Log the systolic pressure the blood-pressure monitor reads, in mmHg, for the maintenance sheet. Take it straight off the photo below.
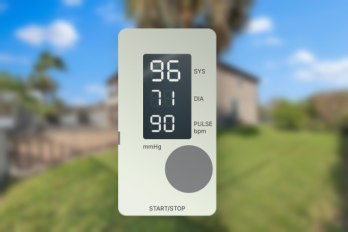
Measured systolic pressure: 96 mmHg
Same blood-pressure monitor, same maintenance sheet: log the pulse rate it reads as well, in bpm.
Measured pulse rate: 90 bpm
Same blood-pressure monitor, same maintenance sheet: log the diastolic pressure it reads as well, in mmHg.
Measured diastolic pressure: 71 mmHg
